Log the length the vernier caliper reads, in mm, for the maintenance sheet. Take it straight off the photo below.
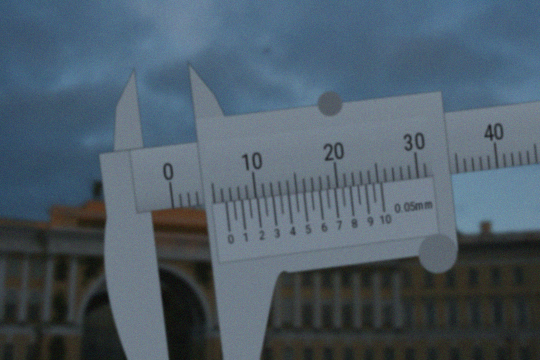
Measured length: 6.4 mm
